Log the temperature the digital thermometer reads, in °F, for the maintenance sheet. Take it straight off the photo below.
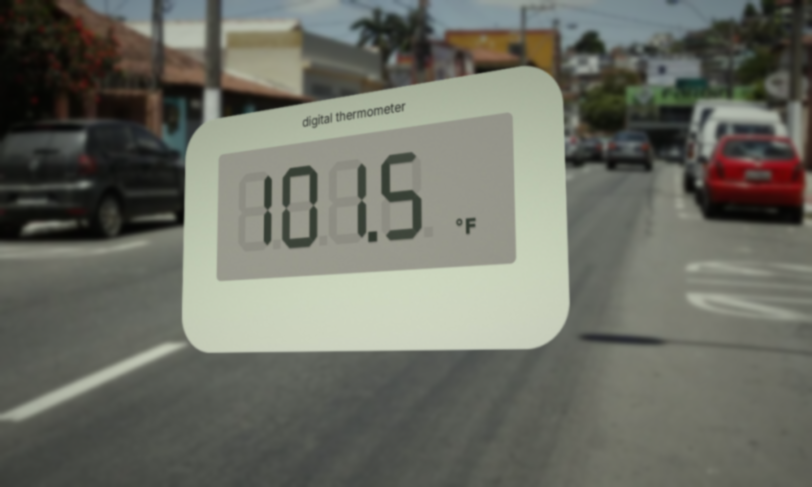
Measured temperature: 101.5 °F
